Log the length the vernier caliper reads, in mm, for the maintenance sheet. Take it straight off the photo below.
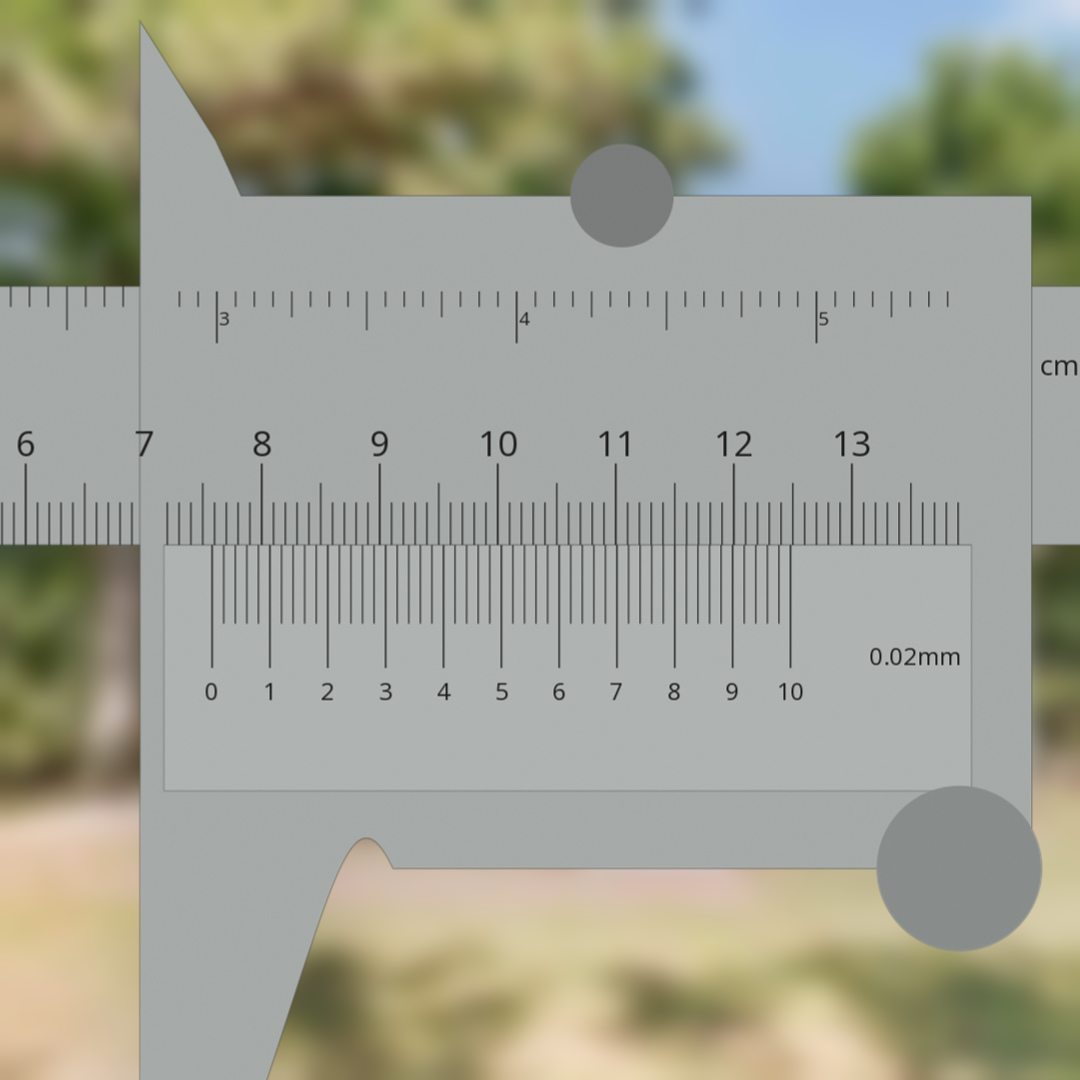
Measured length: 75.8 mm
